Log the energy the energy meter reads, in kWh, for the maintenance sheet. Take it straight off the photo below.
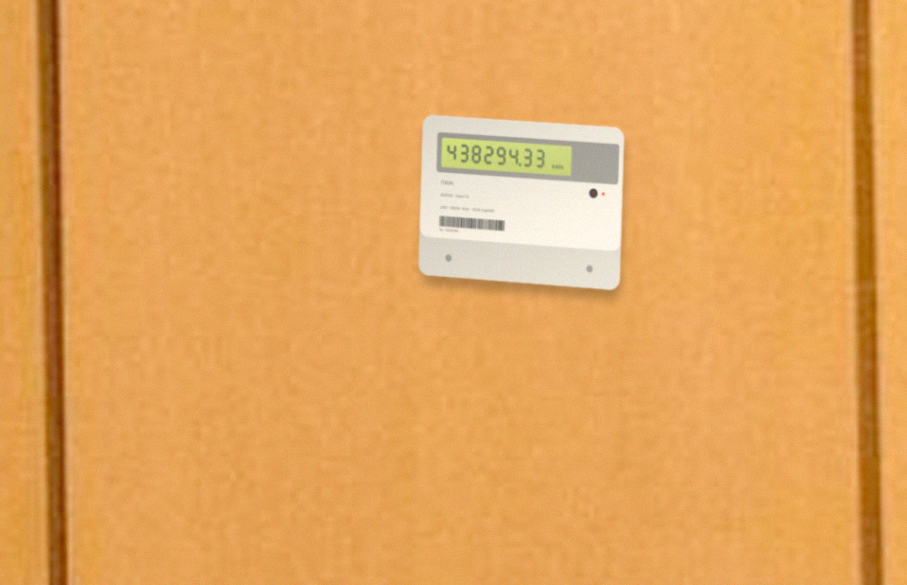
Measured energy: 438294.33 kWh
